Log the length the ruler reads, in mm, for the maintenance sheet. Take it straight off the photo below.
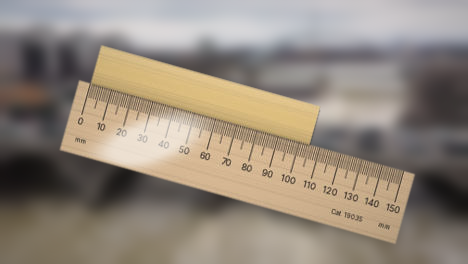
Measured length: 105 mm
